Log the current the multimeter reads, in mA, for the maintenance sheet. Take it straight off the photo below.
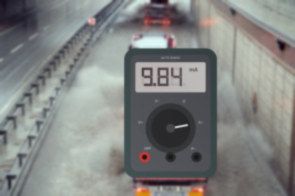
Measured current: 9.84 mA
